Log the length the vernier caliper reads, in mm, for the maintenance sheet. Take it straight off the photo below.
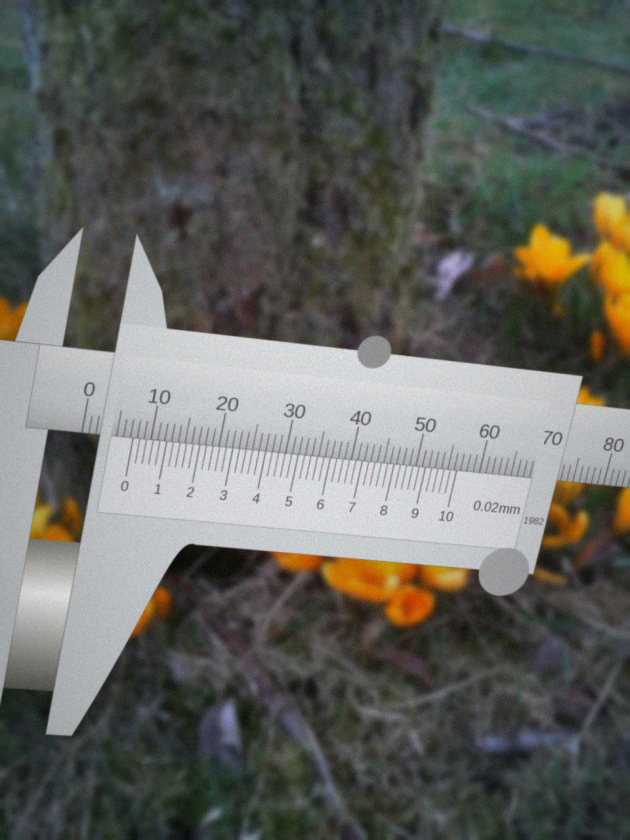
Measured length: 7.4 mm
